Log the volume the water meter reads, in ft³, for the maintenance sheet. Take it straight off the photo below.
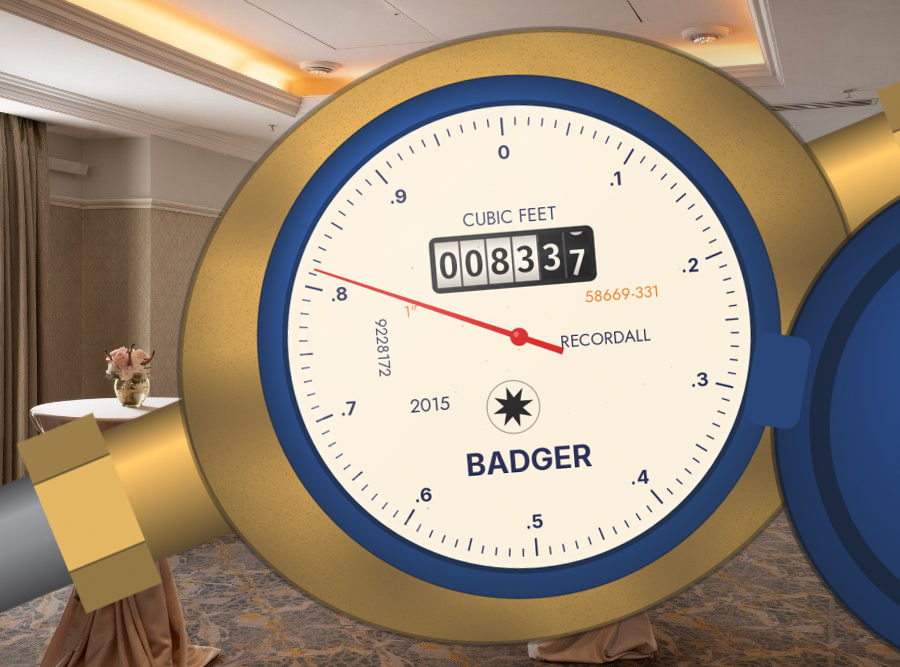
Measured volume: 8336.81 ft³
